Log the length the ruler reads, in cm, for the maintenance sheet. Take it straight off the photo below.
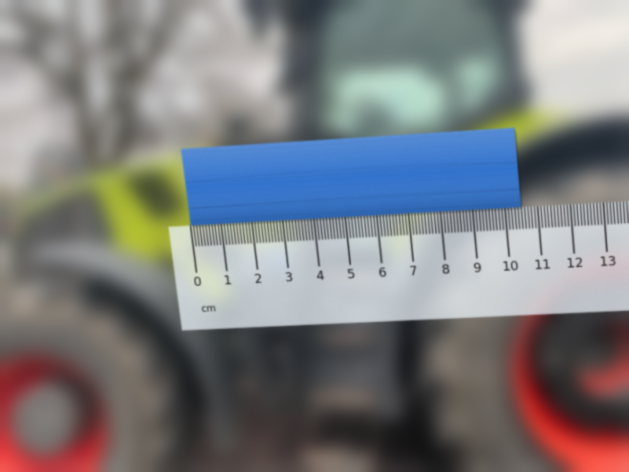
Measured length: 10.5 cm
